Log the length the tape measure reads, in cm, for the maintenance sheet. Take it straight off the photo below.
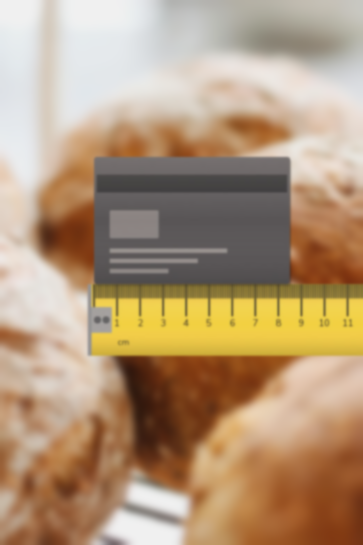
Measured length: 8.5 cm
